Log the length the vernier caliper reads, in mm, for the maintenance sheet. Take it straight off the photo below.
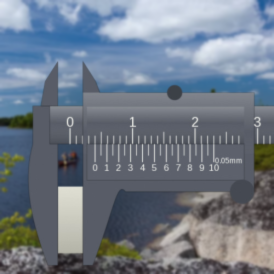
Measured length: 4.0 mm
